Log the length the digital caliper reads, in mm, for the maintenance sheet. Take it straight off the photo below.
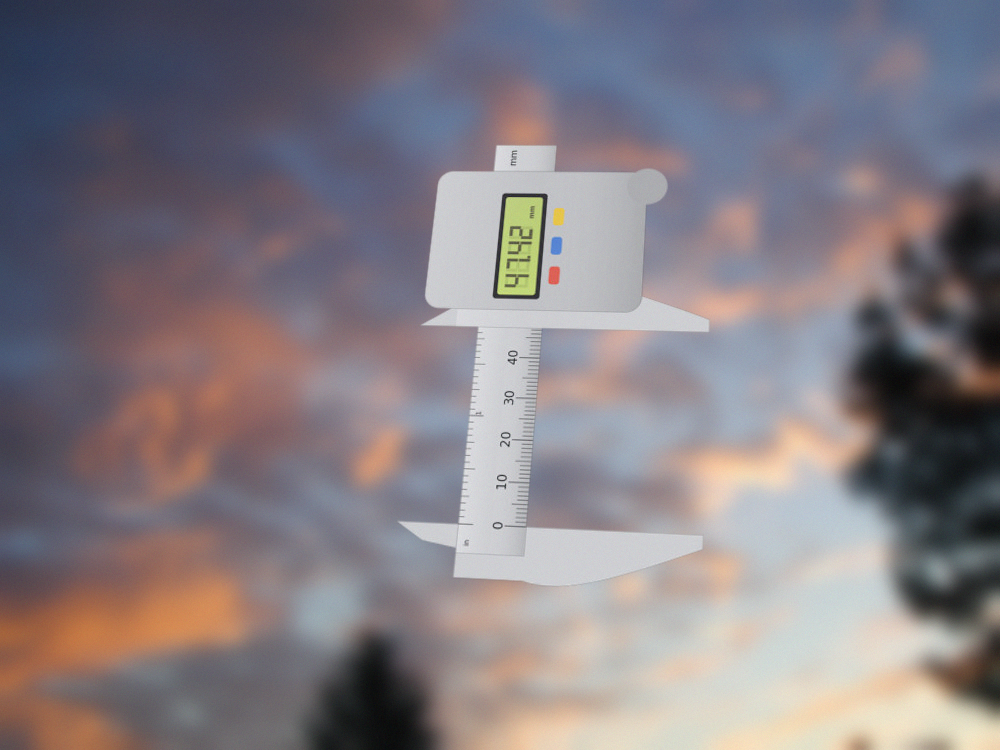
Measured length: 47.42 mm
